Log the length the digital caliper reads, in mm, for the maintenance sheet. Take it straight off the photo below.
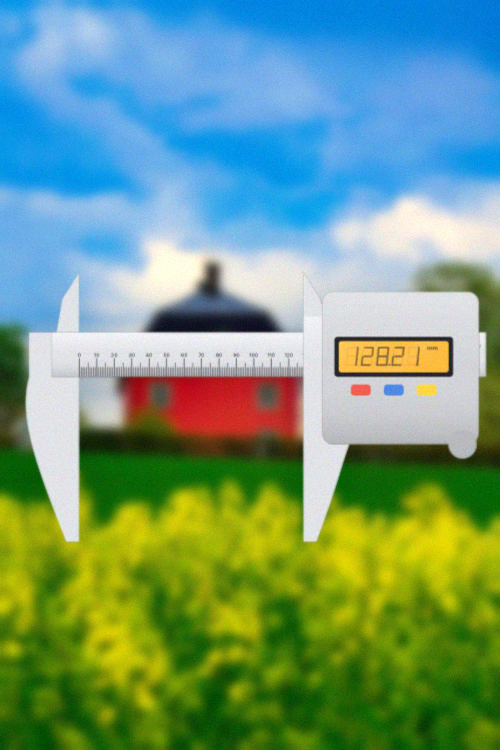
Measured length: 128.21 mm
